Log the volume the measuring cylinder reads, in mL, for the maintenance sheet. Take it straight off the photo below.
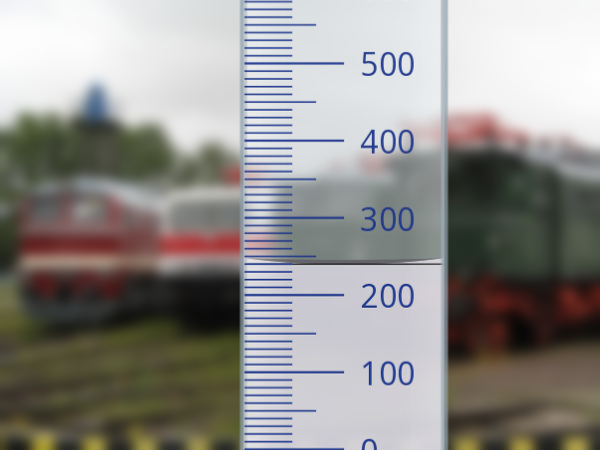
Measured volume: 240 mL
